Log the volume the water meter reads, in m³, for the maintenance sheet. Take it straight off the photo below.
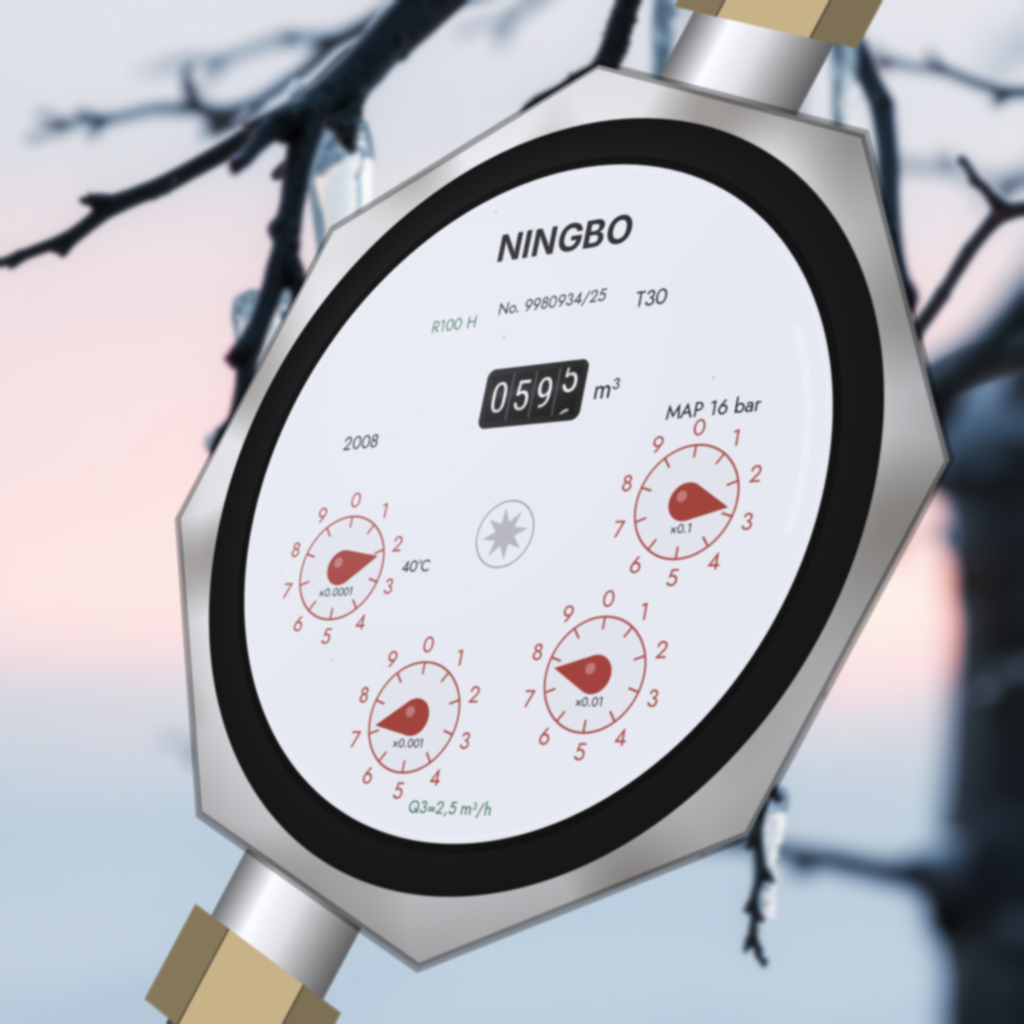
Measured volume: 595.2772 m³
